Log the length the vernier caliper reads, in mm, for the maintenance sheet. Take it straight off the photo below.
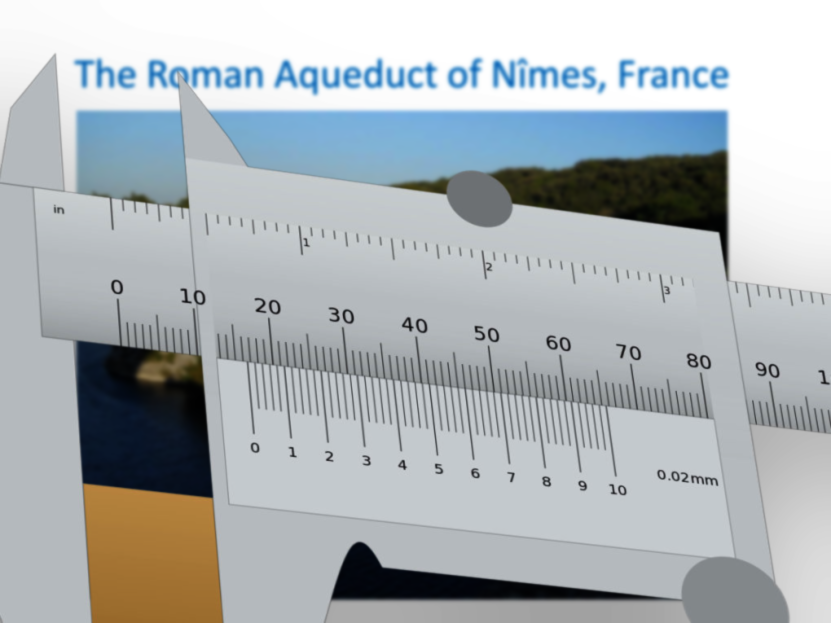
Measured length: 16.6 mm
